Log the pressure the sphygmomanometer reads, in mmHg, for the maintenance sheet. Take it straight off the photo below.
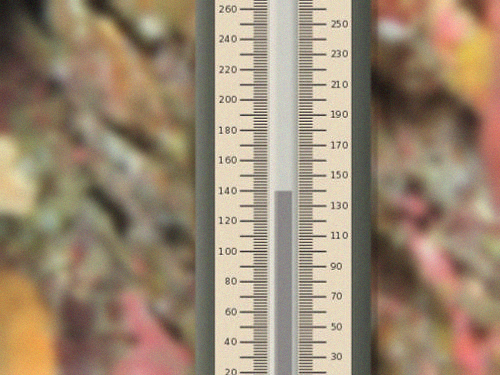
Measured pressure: 140 mmHg
